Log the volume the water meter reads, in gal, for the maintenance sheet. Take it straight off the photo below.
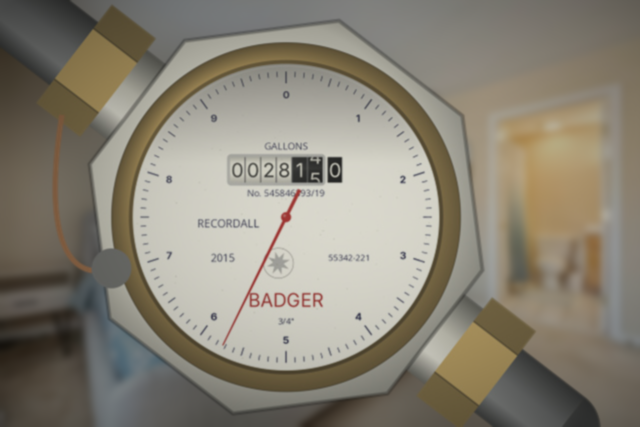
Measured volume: 28145.7 gal
